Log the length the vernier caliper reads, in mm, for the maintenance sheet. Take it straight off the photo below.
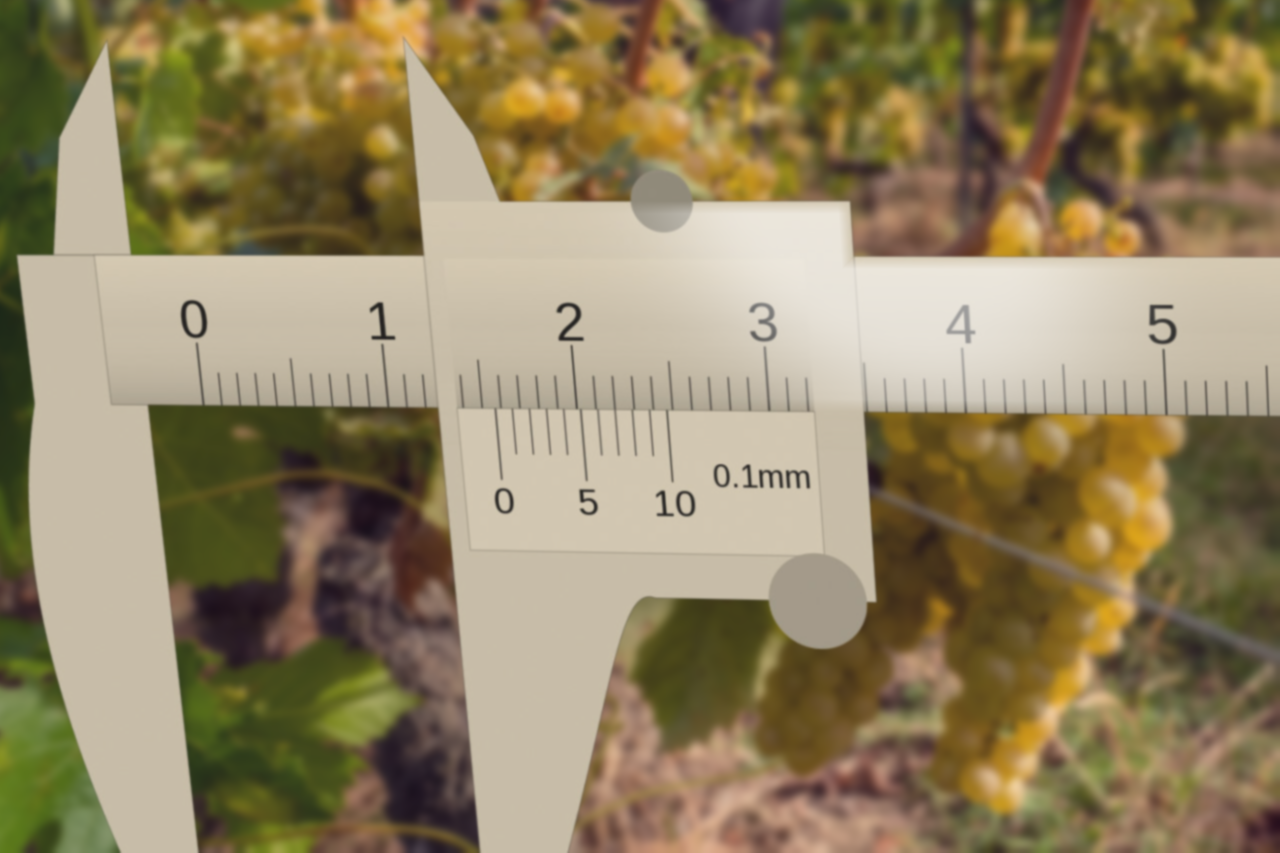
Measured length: 15.7 mm
